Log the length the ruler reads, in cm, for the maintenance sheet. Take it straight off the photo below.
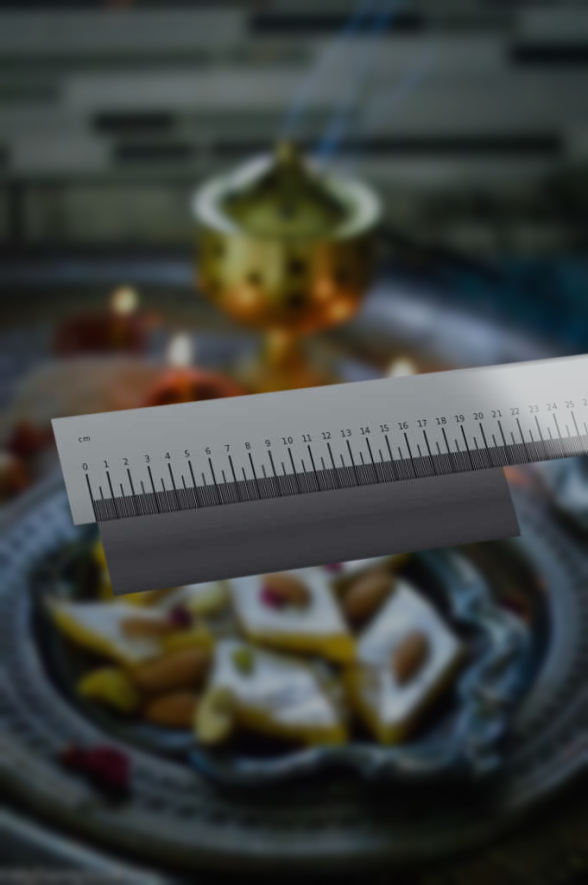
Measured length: 20.5 cm
